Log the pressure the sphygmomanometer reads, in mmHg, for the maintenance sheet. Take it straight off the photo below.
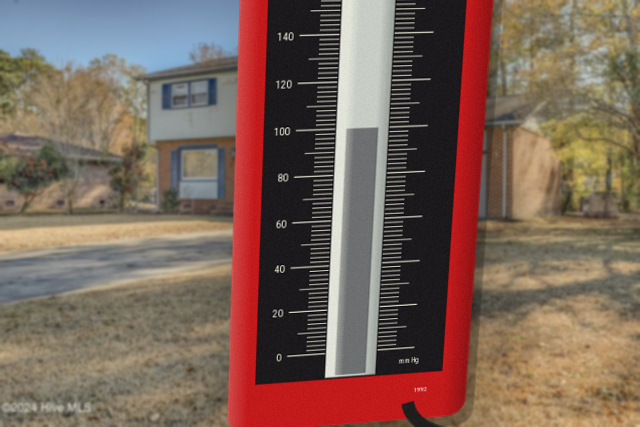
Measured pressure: 100 mmHg
